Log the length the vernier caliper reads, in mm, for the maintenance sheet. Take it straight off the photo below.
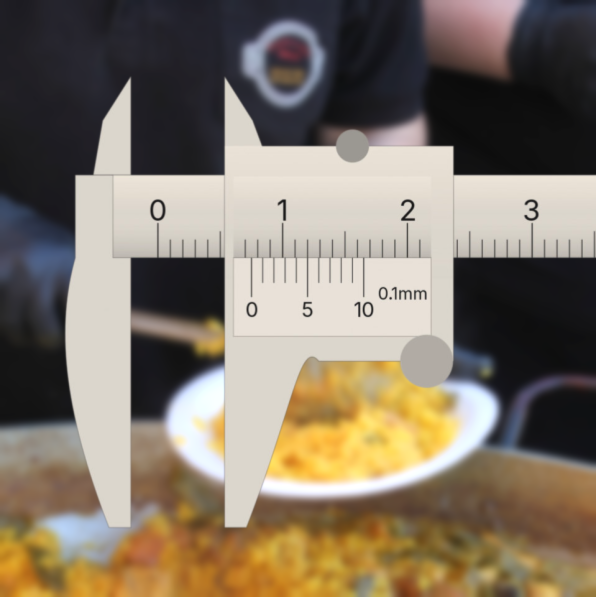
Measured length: 7.5 mm
